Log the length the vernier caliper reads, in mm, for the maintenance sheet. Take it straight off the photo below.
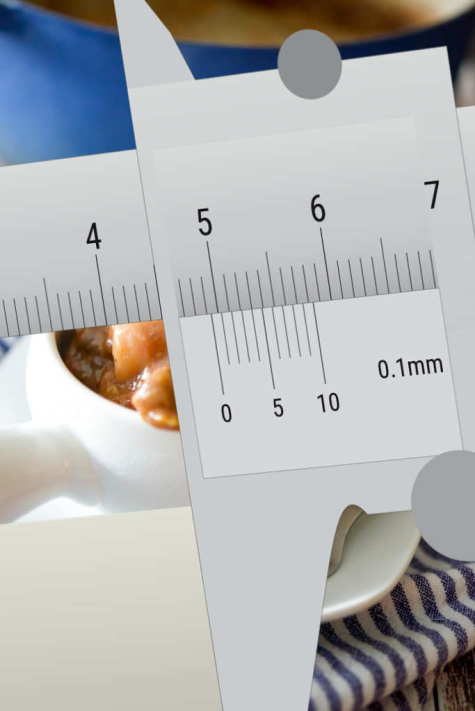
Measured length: 49.4 mm
